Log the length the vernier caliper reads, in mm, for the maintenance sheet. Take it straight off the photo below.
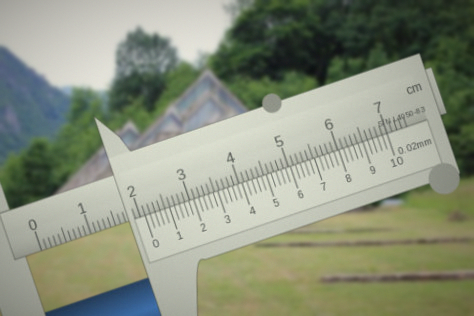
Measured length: 21.0 mm
